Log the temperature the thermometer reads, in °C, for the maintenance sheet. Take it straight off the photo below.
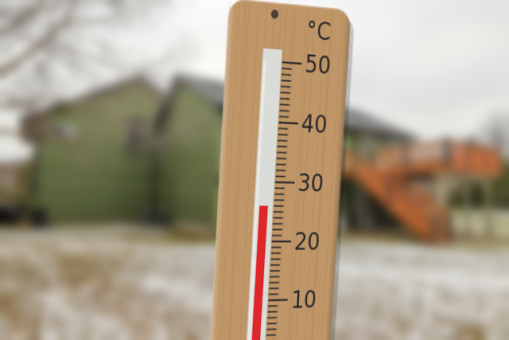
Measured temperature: 26 °C
